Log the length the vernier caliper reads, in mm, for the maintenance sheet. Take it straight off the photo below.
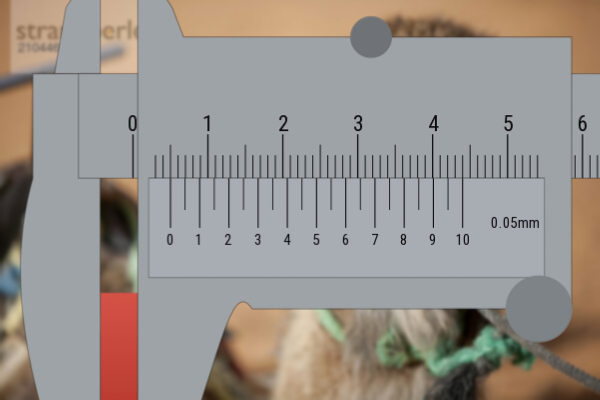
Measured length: 5.0 mm
